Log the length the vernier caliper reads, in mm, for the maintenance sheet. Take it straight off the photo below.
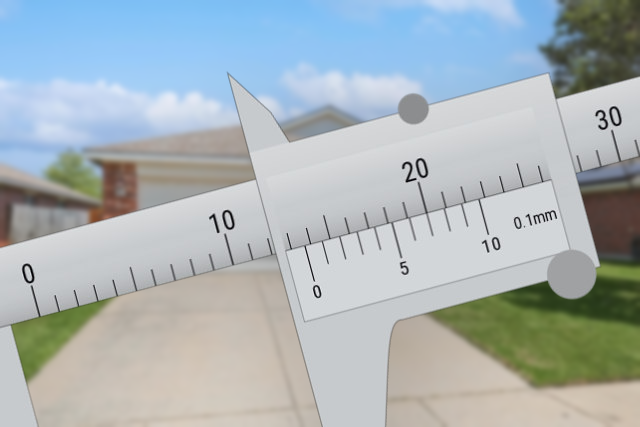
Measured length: 13.7 mm
